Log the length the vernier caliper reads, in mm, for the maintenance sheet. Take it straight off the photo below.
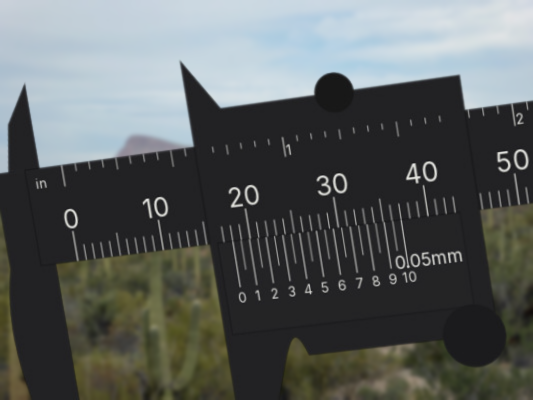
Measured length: 18.0 mm
